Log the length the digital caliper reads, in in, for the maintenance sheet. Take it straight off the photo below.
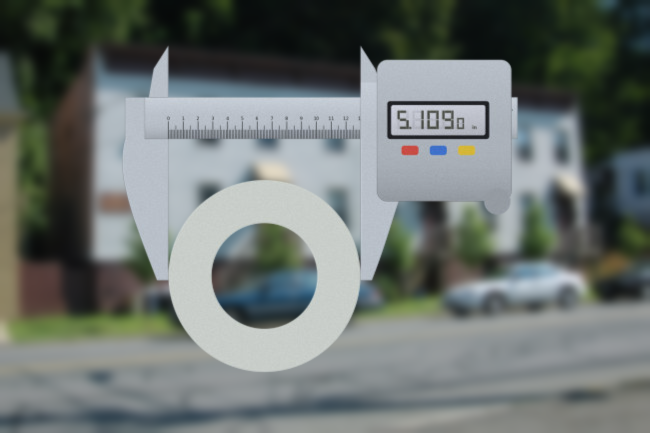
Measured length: 5.1090 in
